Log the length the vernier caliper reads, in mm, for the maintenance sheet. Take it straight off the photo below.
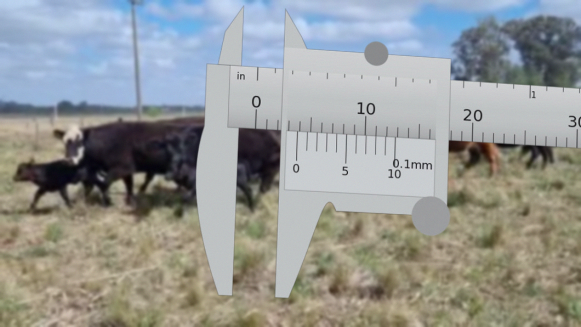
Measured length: 3.8 mm
